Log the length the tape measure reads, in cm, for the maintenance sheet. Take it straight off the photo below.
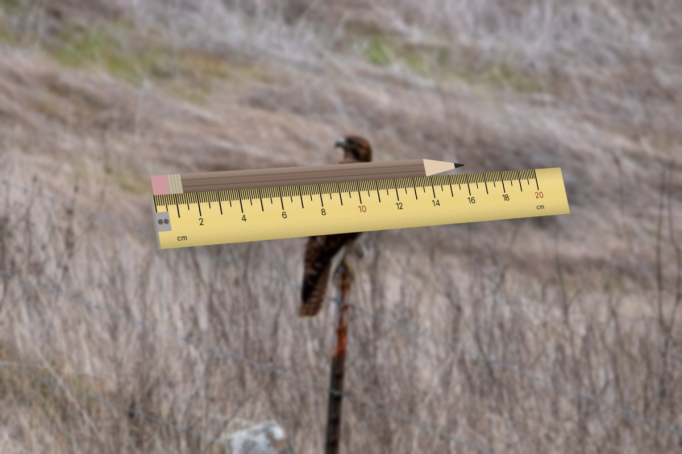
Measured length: 16 cm
